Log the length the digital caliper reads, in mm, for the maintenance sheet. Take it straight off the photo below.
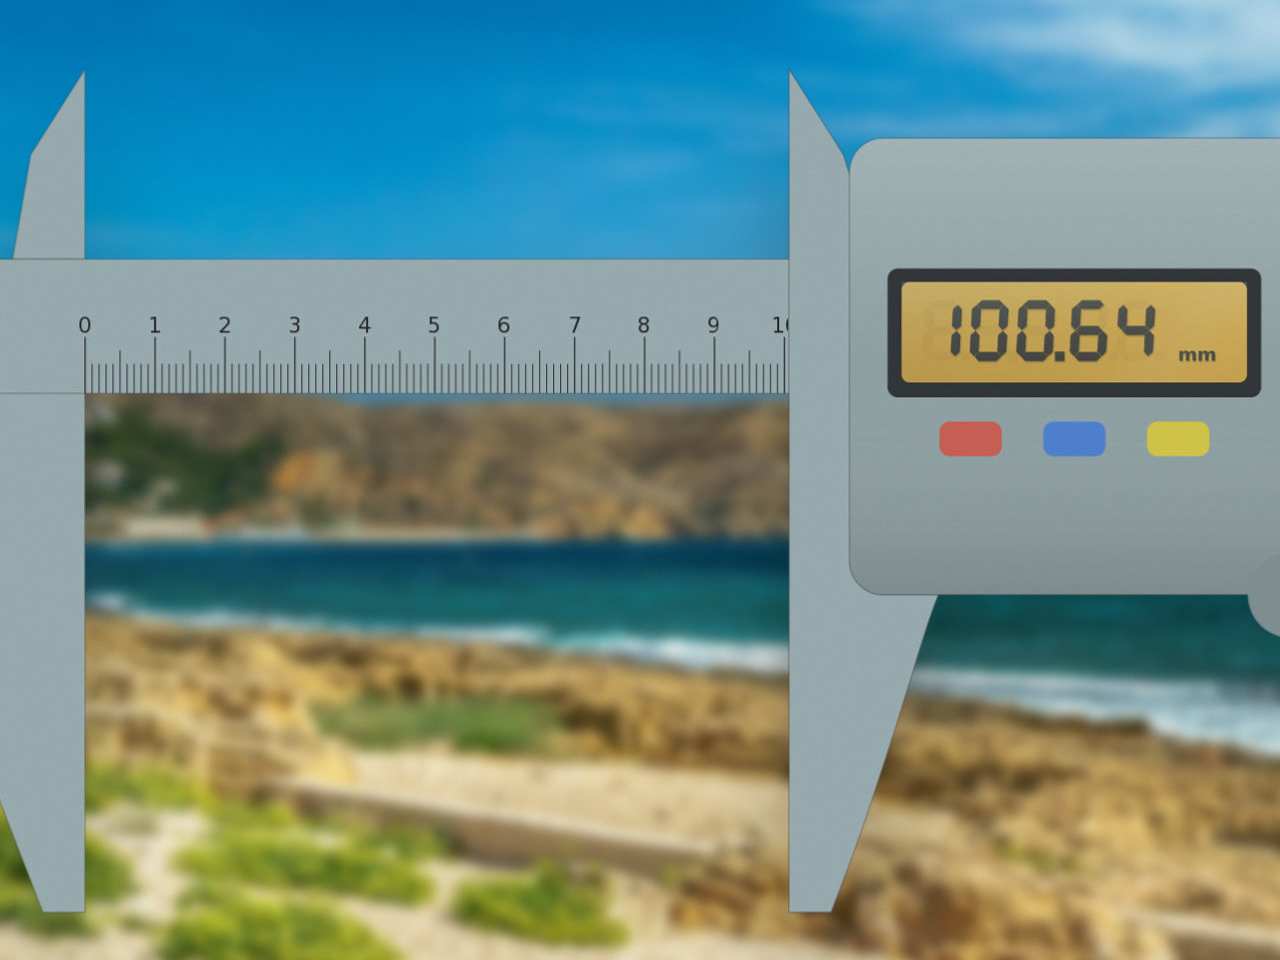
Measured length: 100.64 mm
